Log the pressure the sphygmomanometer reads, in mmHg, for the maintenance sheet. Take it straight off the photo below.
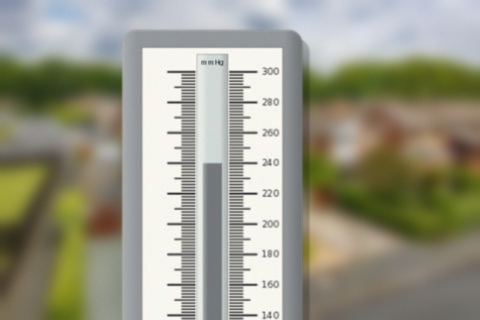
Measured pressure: 240 mmHg
